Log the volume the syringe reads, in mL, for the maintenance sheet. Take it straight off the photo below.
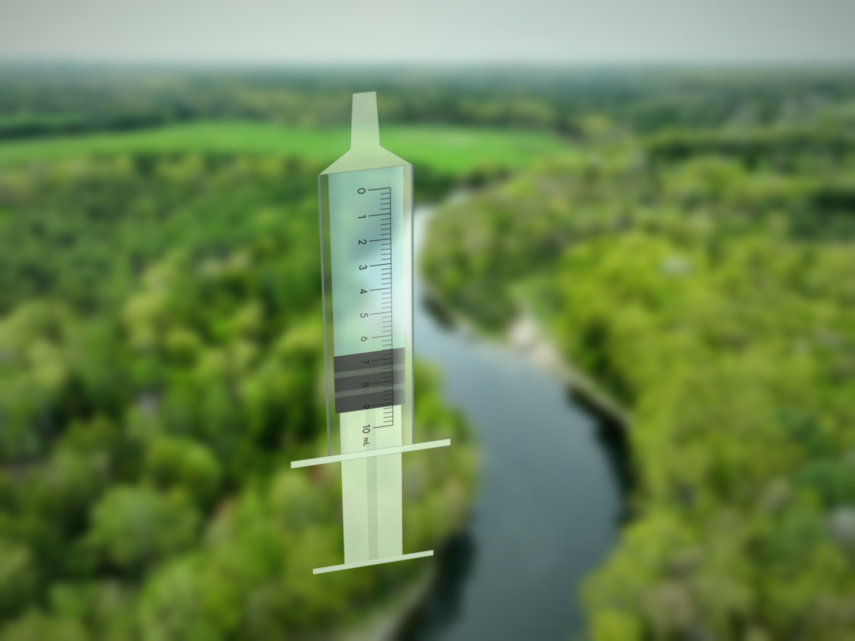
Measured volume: 6.6 mL
